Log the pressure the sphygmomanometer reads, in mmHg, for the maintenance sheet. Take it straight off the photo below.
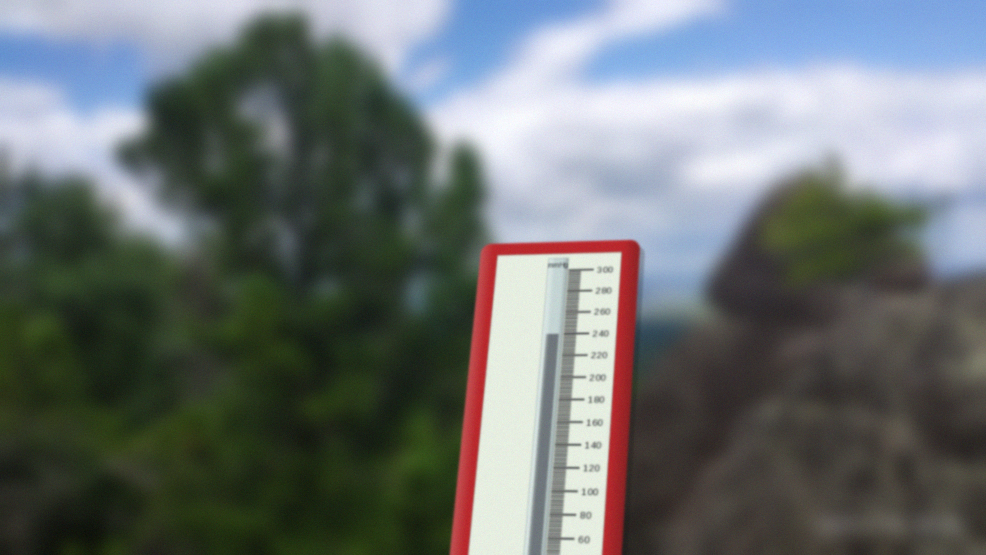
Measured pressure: 240 mmHg
